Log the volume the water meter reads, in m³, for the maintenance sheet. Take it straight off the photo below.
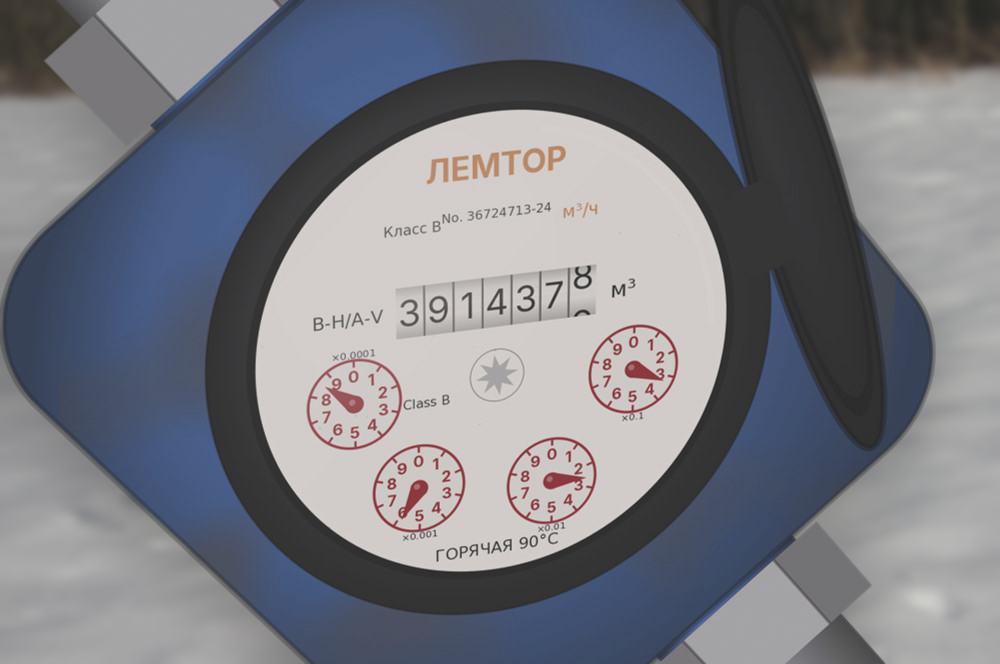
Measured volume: 3914378.3258 m³
